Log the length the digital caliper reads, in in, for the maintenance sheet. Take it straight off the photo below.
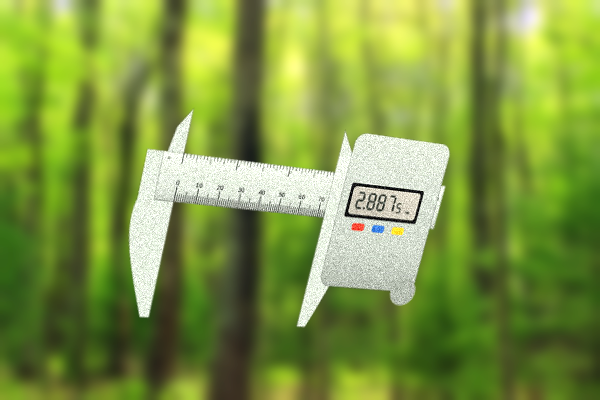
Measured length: 2.8875 in
